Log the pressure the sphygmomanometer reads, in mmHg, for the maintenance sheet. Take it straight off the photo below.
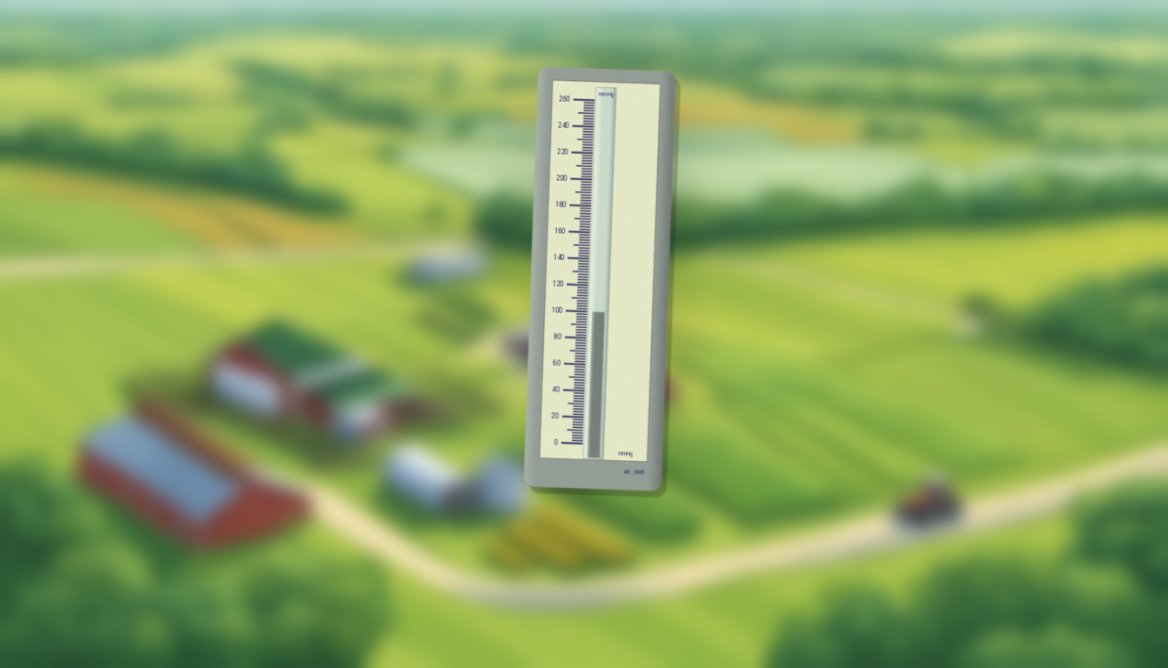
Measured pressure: 100 mmHg
